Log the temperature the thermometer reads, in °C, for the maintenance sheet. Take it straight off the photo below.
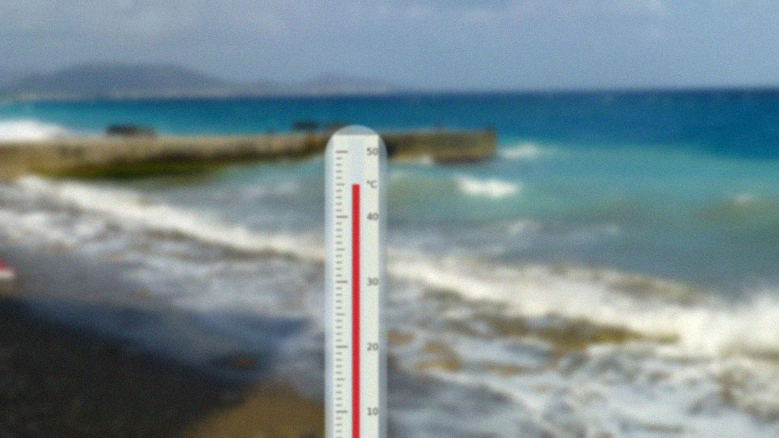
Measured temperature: 45 °C
